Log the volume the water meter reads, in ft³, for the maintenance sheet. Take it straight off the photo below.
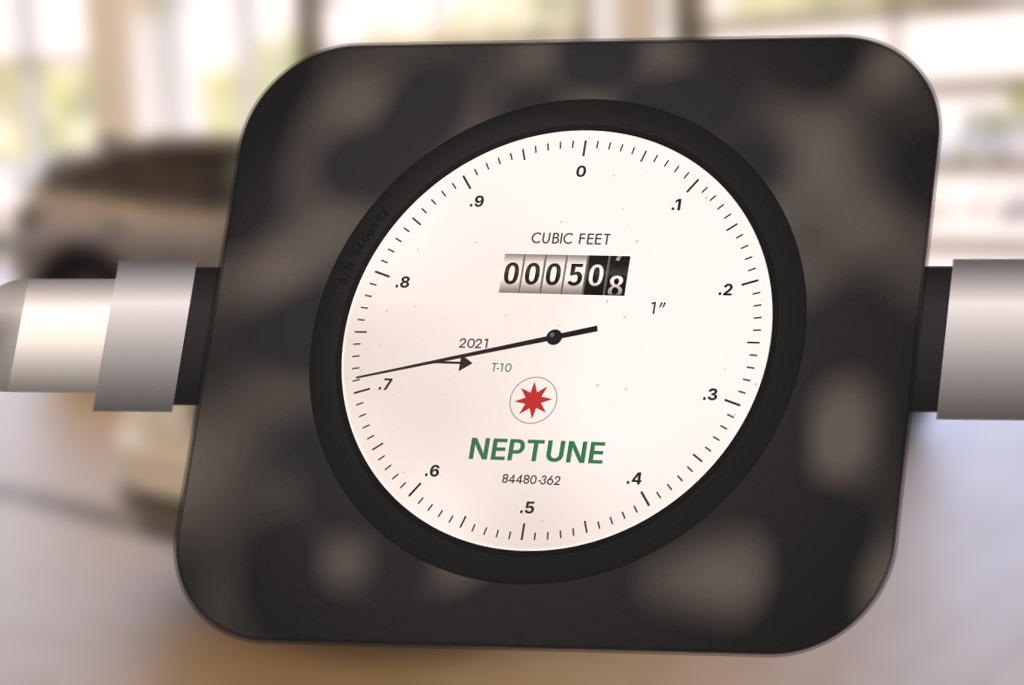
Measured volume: 507.71 ft³
